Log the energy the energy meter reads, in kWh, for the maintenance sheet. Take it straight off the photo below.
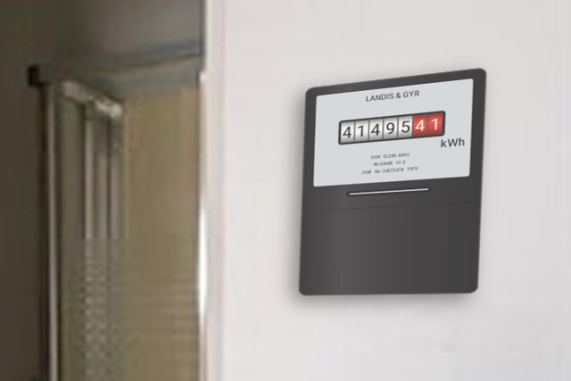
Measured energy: 41495.41 kWh
